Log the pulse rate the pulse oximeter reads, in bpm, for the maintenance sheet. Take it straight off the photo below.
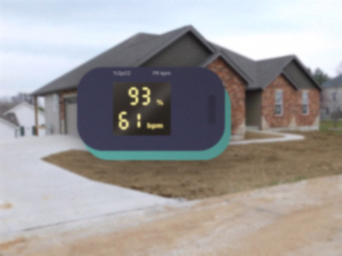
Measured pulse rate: 61 bpm
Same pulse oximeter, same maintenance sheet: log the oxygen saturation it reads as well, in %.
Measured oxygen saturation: 93 %
